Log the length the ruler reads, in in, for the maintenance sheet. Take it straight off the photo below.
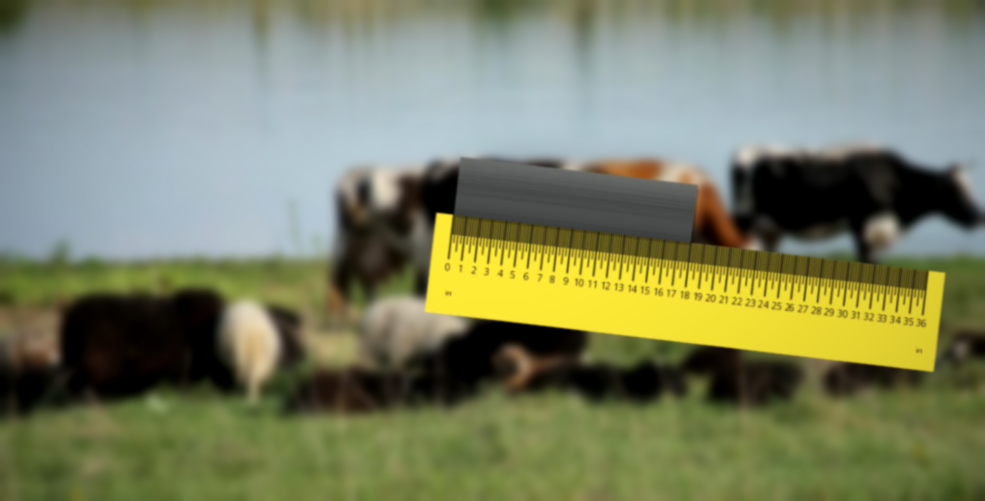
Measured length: 18 in
